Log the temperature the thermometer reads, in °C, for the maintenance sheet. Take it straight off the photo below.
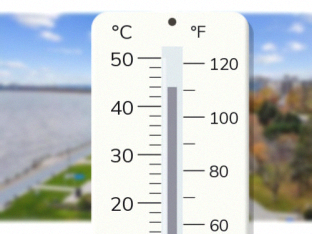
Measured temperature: 44 °C
